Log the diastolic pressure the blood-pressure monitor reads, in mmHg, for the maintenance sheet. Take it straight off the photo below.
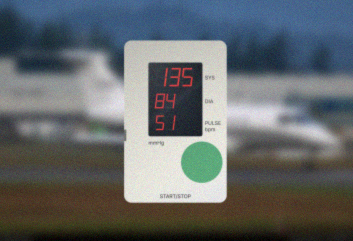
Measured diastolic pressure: 84 mmHg
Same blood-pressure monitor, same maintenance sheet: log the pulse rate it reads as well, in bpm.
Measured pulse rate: 51 bpm
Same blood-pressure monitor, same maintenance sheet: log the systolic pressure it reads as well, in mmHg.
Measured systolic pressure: 135 mmHg
